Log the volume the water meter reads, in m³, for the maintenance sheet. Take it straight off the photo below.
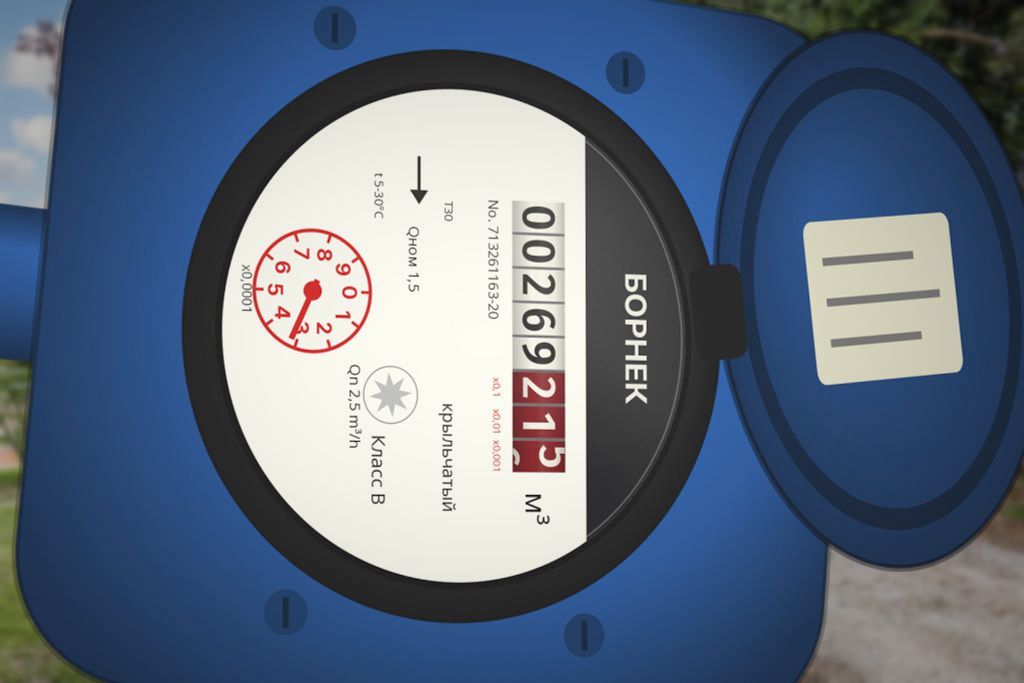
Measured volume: 269.2153 m³
